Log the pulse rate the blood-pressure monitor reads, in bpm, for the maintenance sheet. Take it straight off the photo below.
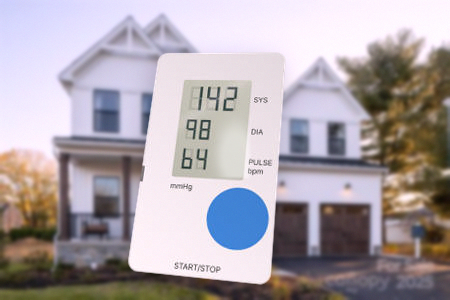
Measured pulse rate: 64 bpm
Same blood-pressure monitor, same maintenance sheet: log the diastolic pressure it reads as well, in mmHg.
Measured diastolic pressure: 98 mmHg
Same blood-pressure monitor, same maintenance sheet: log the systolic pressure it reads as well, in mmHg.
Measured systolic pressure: 142 mmHg
